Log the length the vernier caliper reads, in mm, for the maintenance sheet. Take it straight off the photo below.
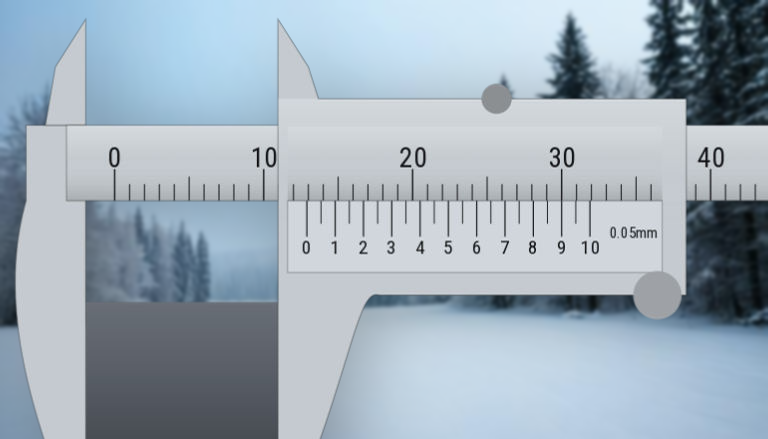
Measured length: 12.9 mm
